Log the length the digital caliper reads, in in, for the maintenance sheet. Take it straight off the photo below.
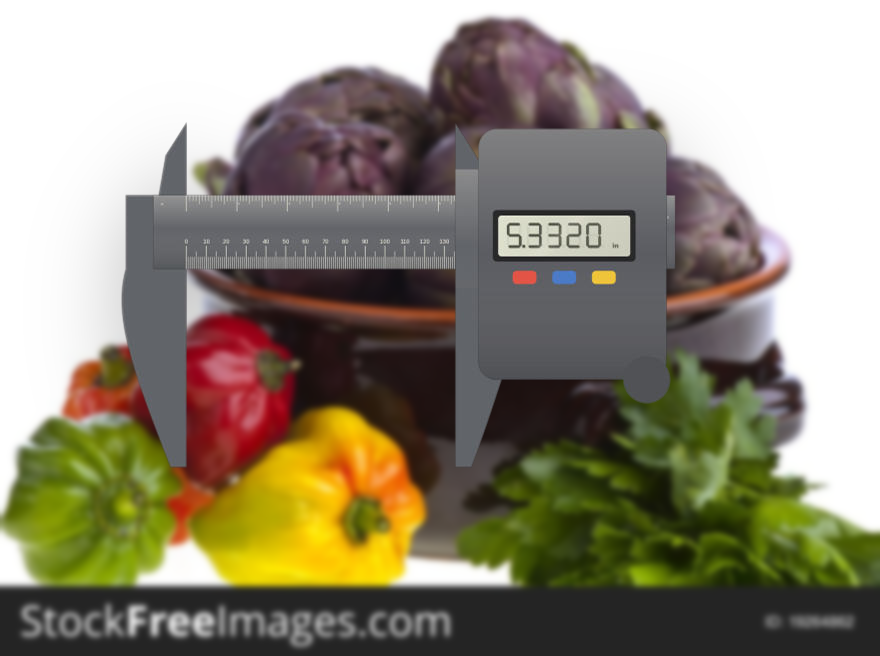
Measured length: 5.3320 in
